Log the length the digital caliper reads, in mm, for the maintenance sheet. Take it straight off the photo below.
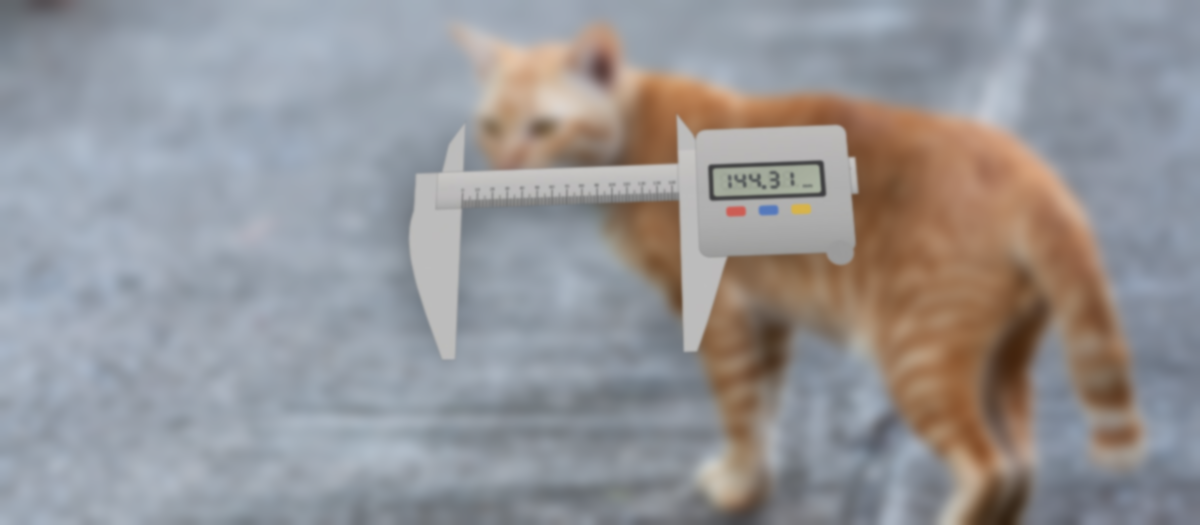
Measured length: 144.31 mm
